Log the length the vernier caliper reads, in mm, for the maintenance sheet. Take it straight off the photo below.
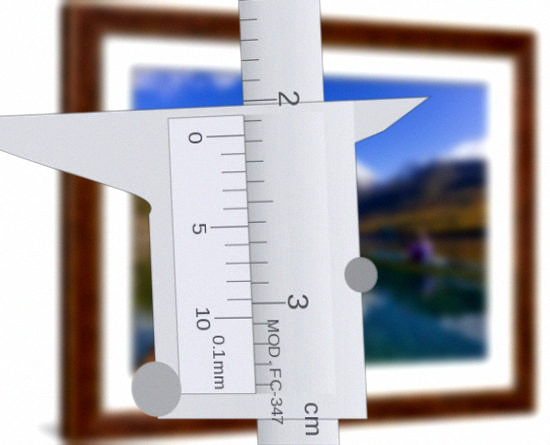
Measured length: 21.7 mm
